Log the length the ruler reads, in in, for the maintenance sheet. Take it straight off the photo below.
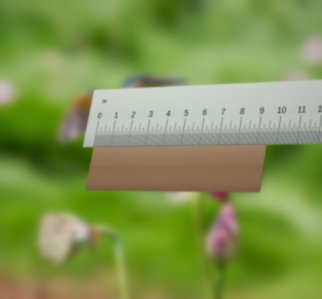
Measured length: 9.5 in
